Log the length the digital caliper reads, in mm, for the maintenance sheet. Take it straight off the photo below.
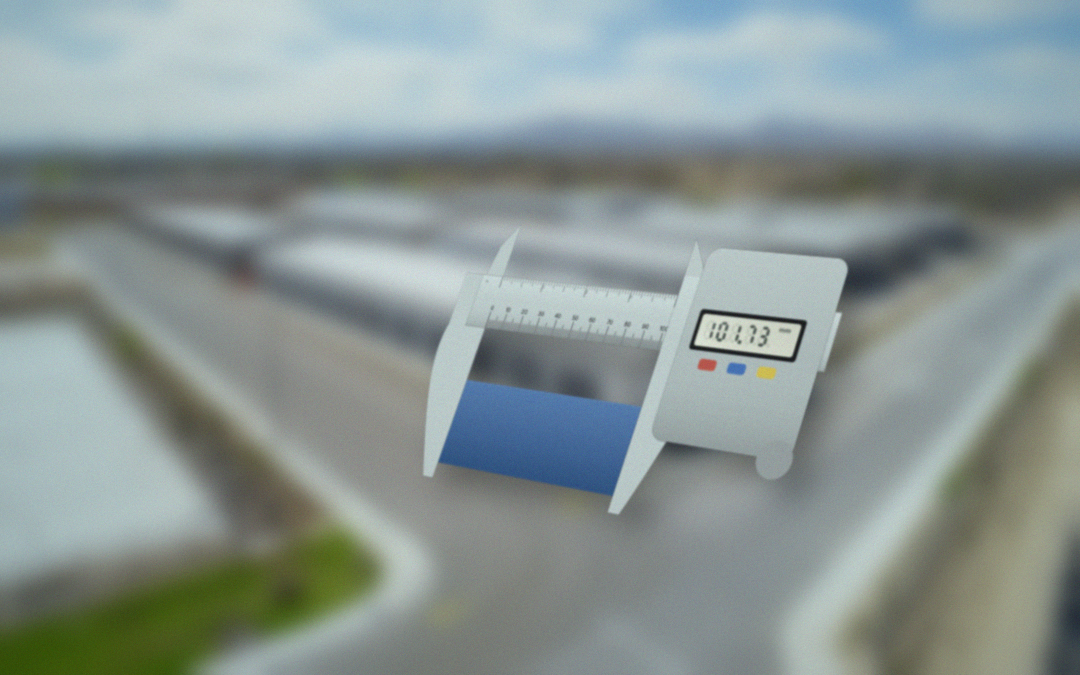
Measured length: 101.73 mm
